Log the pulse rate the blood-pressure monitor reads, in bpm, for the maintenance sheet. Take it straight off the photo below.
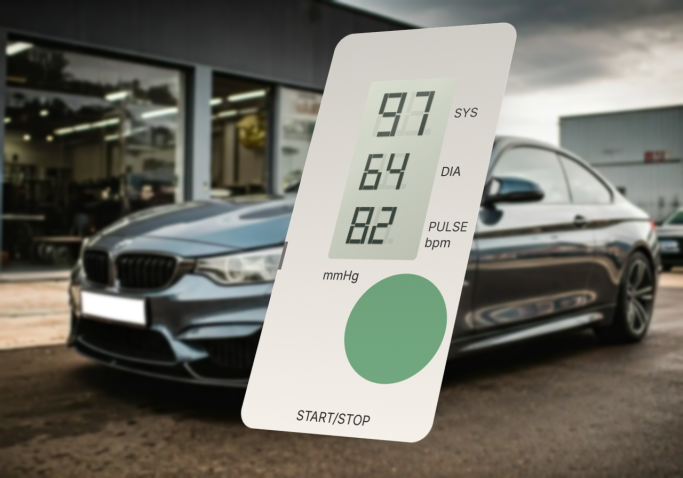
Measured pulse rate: 82 bpm
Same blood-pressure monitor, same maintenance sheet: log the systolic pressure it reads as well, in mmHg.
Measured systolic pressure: 97 mmHg
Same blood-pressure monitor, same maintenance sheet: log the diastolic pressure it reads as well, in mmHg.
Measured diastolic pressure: 64 mmHg
